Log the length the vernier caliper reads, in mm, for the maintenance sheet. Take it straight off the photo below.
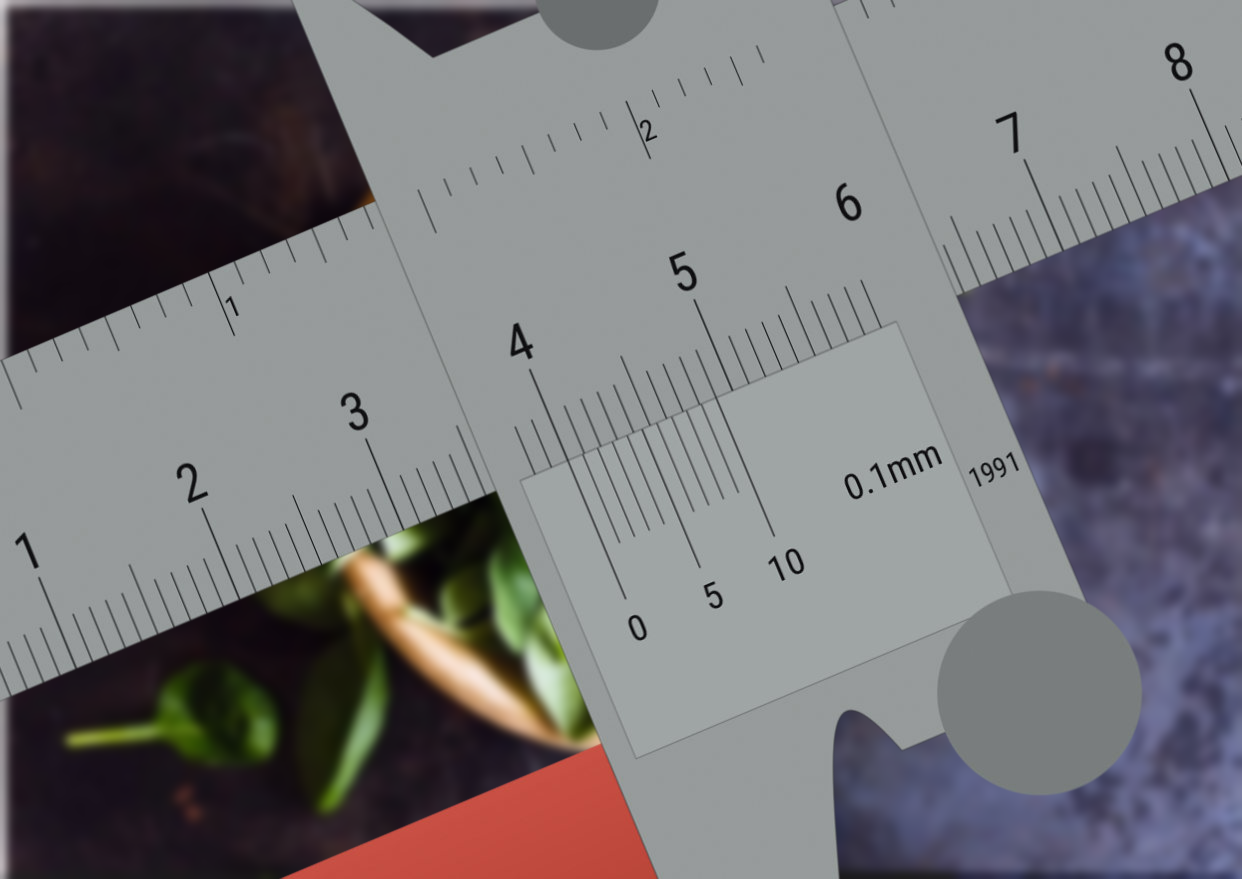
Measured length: 40.0 mm
